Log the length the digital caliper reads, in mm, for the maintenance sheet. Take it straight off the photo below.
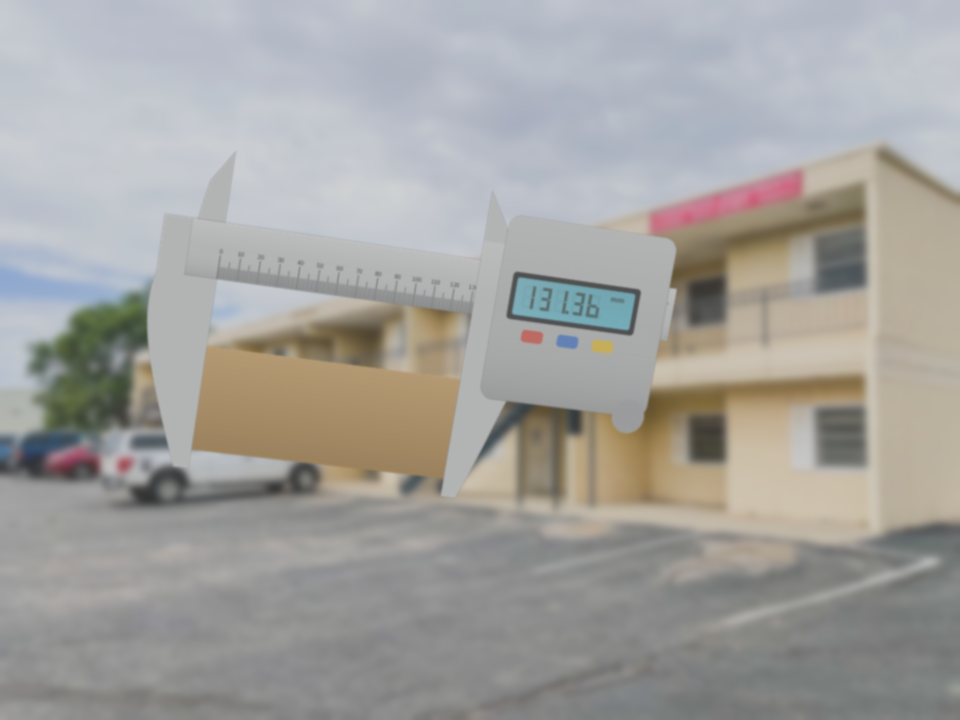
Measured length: 131.36 mm
